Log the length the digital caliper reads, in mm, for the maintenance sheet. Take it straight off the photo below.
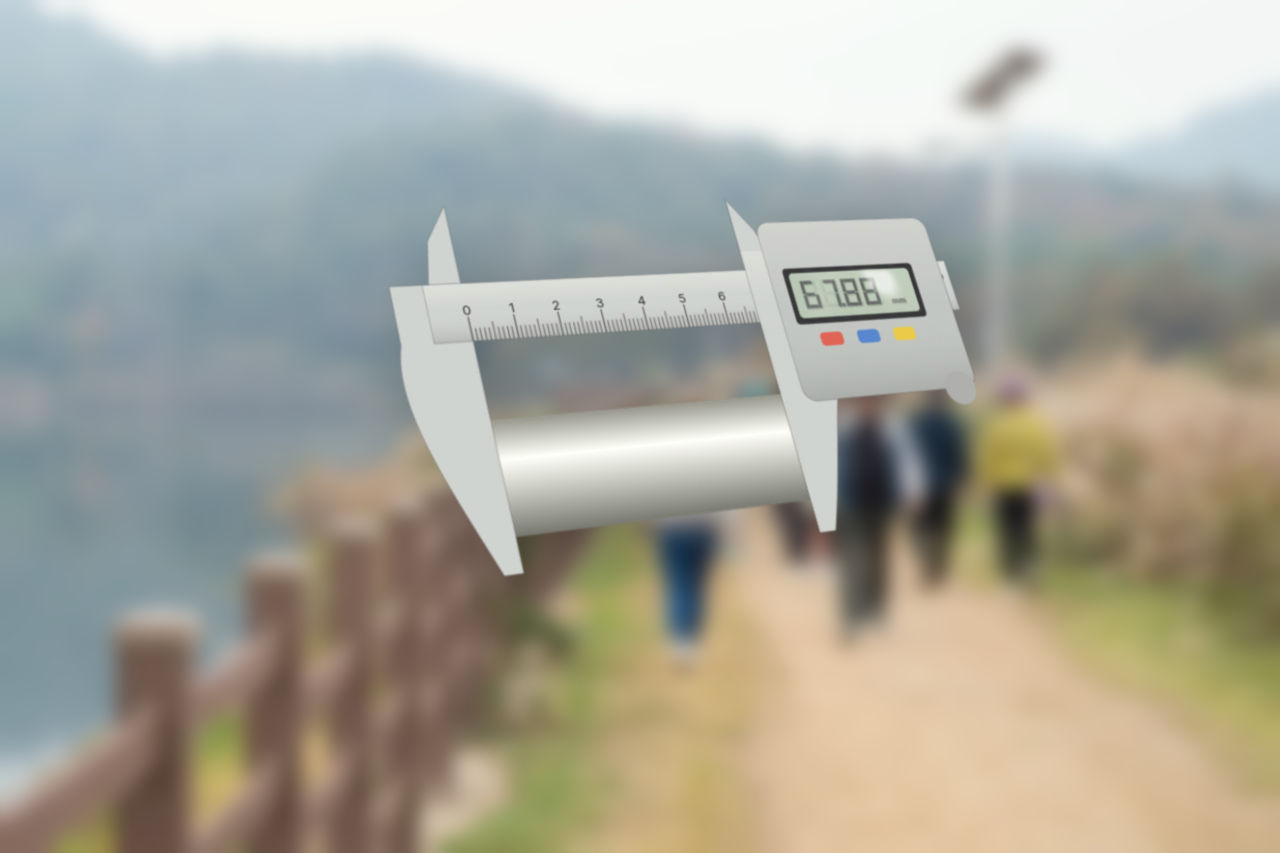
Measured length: 67.88 mm
